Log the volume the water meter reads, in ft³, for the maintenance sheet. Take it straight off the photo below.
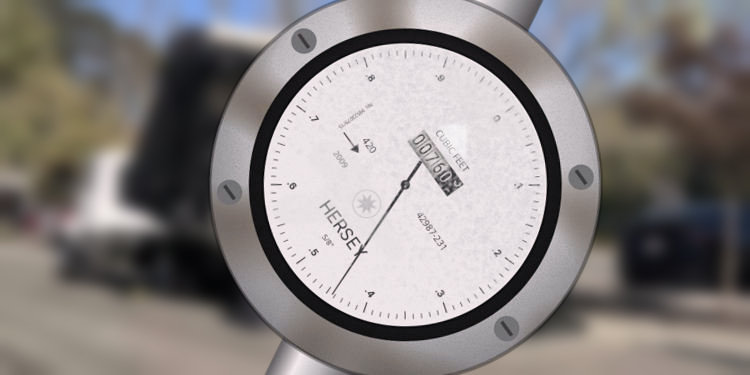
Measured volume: 7605.44 ft³
